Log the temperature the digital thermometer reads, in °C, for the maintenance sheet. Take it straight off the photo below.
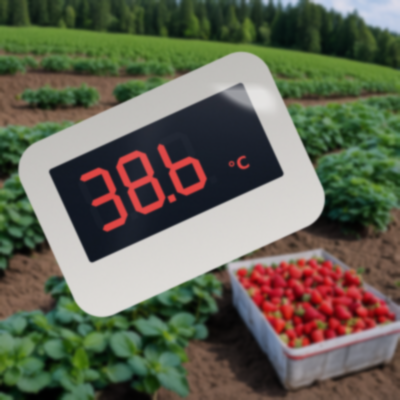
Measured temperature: 38.6 °C
